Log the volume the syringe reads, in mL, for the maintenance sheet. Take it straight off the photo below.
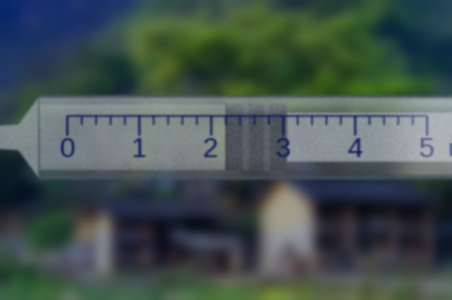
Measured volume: 2.2 mL
